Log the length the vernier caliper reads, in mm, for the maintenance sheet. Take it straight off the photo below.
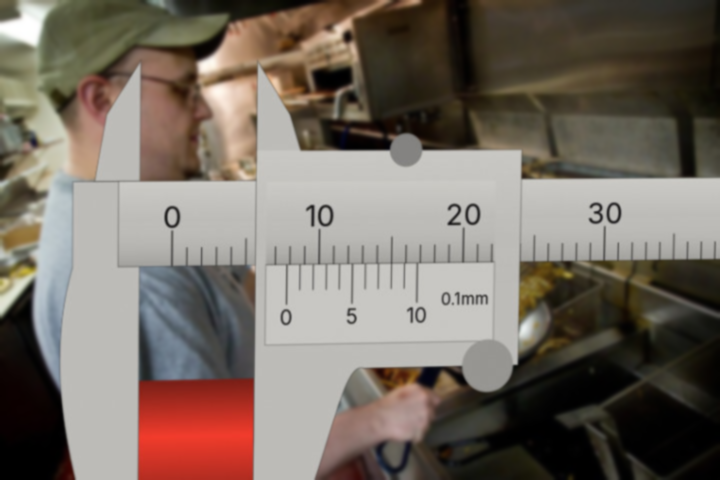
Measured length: 7.8 mm
